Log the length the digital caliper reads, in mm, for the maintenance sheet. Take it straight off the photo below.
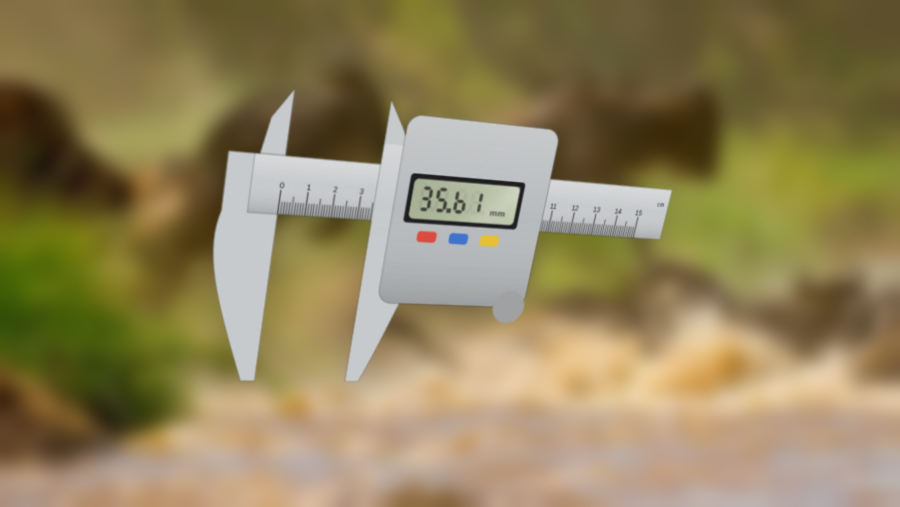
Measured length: 35.61 mm
